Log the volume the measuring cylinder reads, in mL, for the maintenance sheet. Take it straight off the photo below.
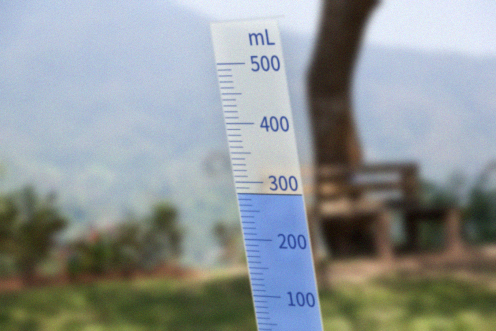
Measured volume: 280 mL
